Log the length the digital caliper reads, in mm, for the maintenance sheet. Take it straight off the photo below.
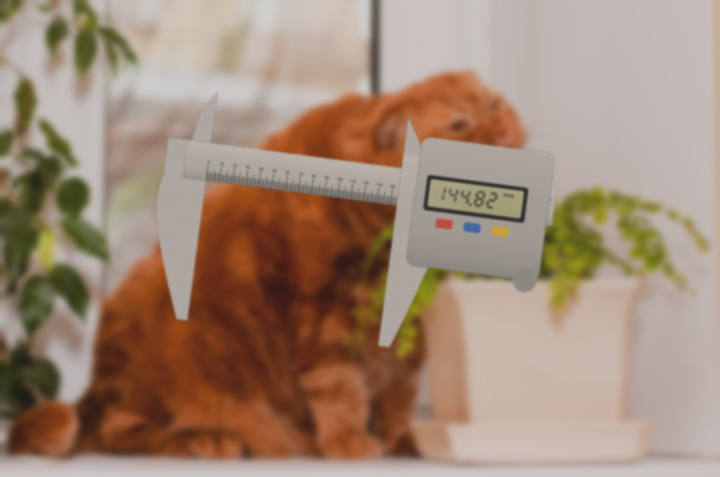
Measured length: 144.82 mm
